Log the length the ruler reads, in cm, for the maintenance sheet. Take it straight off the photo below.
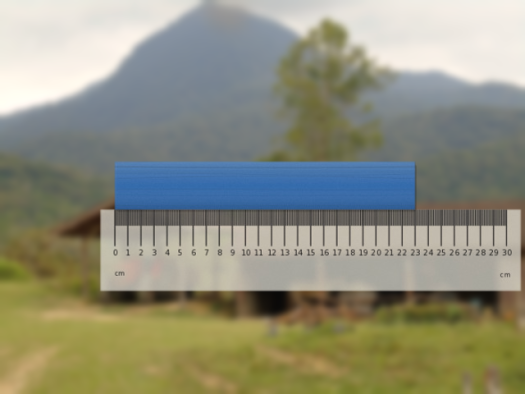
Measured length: 23 cm
